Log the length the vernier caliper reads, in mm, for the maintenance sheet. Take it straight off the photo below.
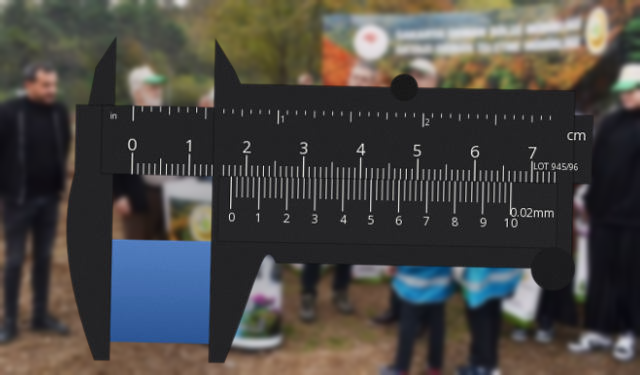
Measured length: 17.4 mm
